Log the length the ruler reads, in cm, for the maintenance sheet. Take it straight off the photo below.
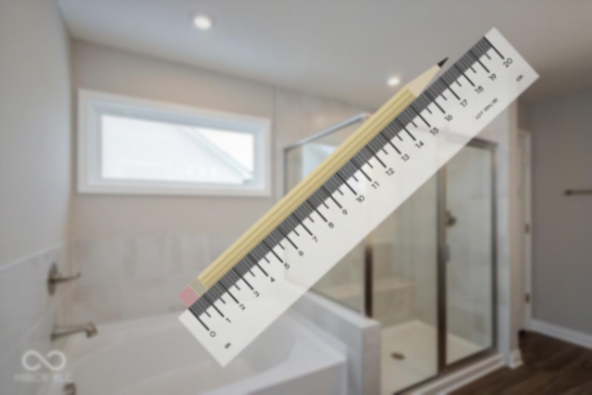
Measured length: 18 cm
